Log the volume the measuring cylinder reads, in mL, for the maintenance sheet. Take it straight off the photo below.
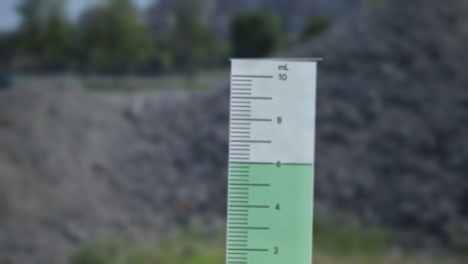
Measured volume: 6 mL
